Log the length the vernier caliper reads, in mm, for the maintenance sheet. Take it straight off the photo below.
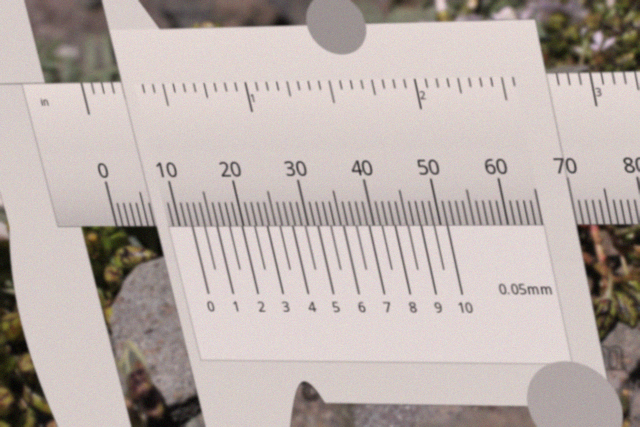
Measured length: 12.0 mm
